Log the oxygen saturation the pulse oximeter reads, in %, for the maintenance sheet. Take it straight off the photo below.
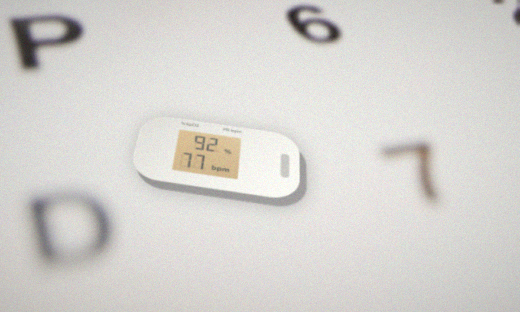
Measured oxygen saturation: 92 %
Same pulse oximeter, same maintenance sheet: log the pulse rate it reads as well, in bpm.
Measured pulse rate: 77 bpm
